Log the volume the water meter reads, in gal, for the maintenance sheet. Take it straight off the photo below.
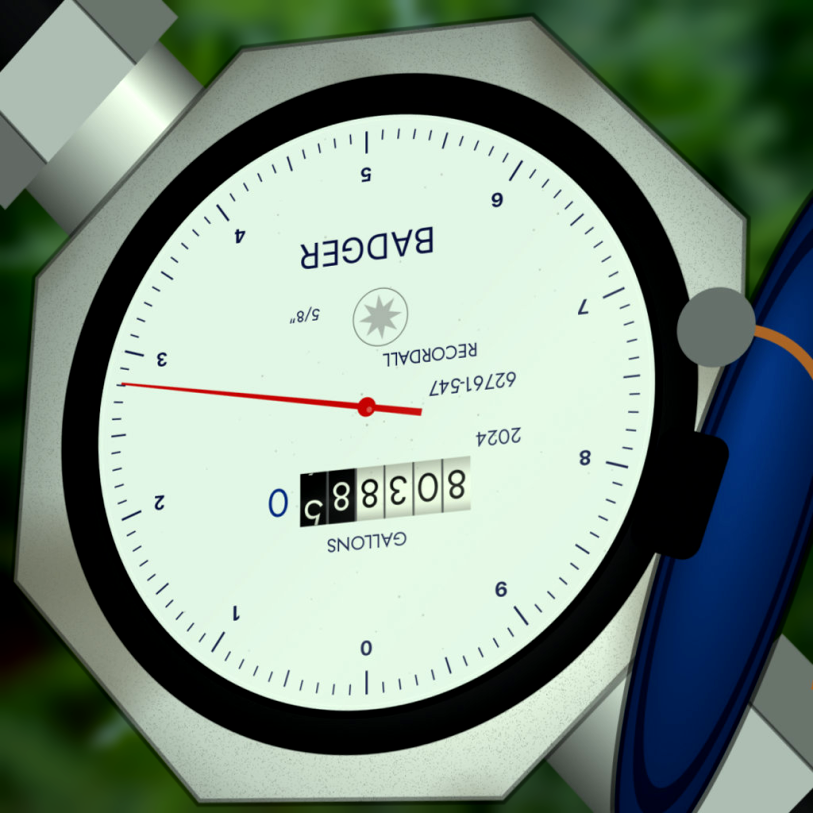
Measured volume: 8038852.8 gal
